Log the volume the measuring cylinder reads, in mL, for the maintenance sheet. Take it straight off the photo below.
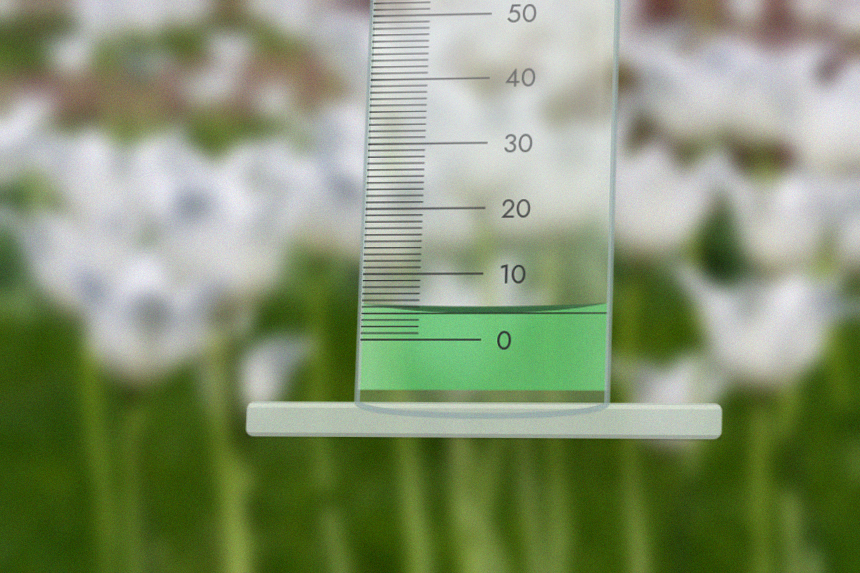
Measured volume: 4 mL
